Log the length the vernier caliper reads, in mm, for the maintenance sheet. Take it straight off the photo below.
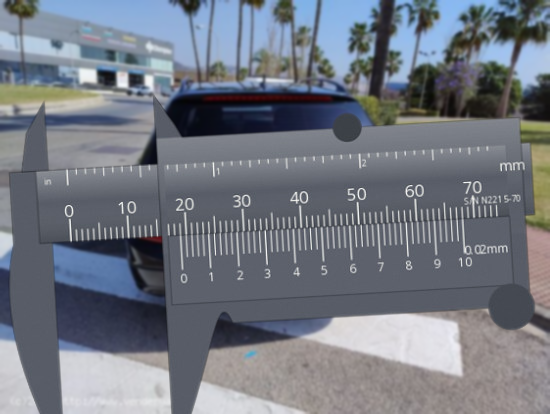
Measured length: 19.0 mm
